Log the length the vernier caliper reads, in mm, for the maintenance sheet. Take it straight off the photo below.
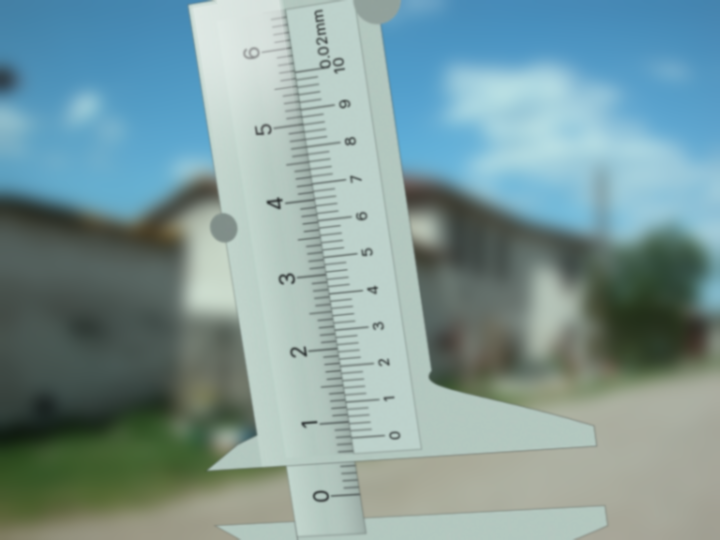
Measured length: 7.8 mm
